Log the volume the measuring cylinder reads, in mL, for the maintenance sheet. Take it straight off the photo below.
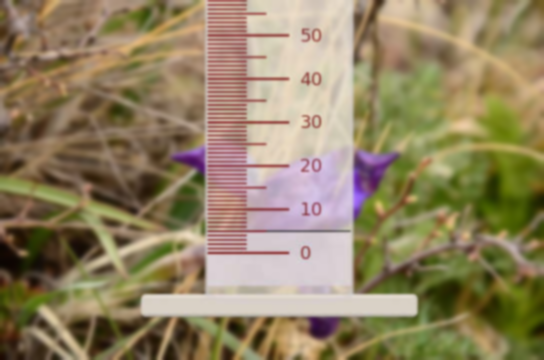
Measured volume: 5 mL
